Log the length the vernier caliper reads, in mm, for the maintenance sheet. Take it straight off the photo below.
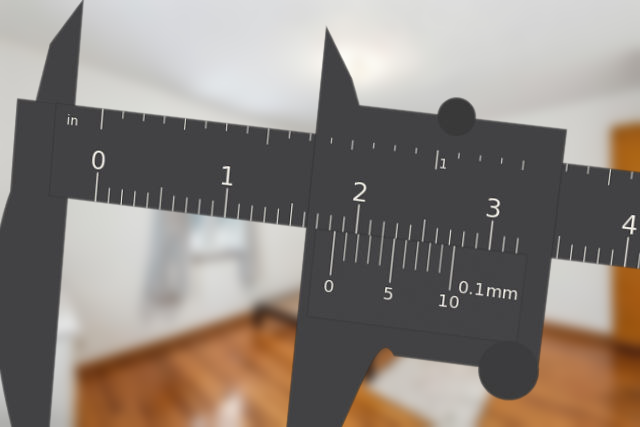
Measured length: 18.4 mm
